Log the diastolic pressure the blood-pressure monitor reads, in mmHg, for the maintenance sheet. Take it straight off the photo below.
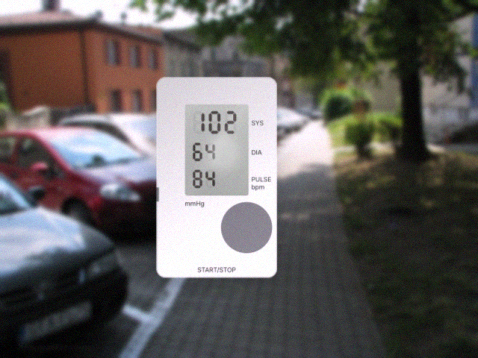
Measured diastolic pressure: 64 mmHg
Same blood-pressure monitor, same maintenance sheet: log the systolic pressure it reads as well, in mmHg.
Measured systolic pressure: 102 mmHg
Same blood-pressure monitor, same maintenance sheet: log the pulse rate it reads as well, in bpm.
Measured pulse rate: 84 bpm
